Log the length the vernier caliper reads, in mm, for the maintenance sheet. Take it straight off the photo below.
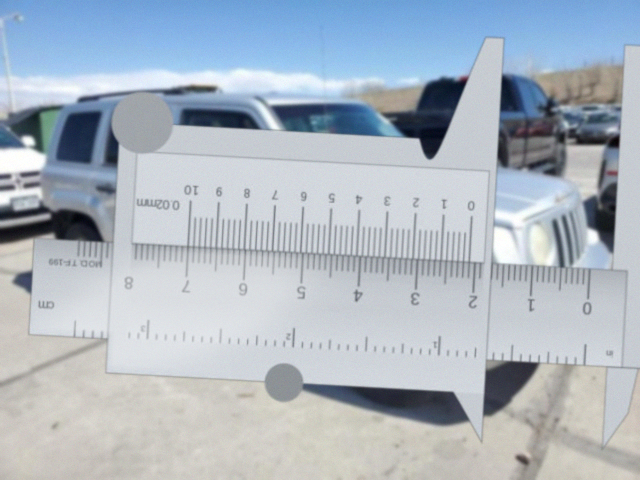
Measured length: 21.0 mm
